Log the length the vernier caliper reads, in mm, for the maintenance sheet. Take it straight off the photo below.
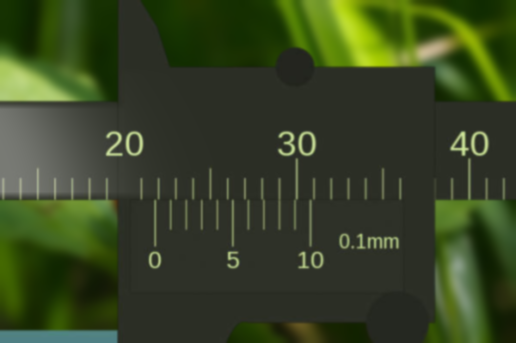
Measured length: 21.8 mm
